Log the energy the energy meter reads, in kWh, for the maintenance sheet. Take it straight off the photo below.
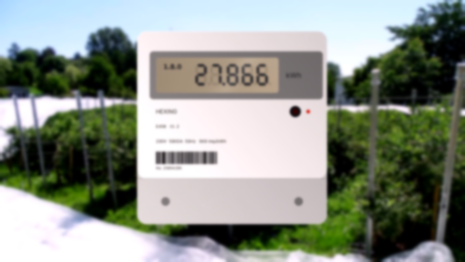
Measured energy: 27.866 kWh
